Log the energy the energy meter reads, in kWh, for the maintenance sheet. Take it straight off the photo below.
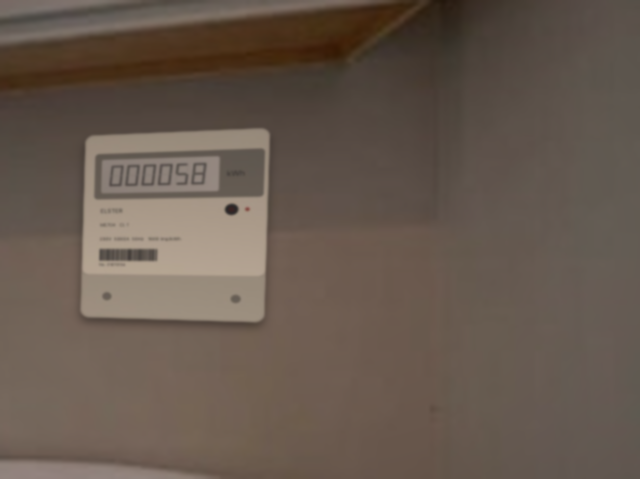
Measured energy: 58 kWh
